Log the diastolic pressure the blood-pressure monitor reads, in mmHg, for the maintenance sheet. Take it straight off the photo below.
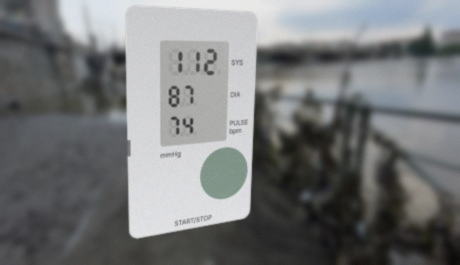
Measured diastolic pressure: 87 mmHg
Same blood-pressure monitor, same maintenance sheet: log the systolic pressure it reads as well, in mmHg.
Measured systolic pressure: 112 mmHg
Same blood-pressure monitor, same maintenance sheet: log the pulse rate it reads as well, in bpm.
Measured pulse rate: 74 bpm
